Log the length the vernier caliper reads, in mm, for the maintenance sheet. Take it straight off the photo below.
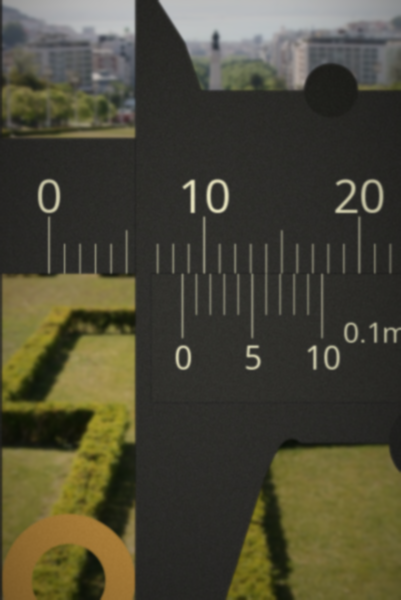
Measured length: 8.6 mm
